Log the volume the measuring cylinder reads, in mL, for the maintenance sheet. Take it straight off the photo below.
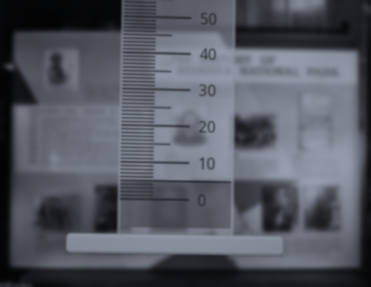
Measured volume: 5 mL
